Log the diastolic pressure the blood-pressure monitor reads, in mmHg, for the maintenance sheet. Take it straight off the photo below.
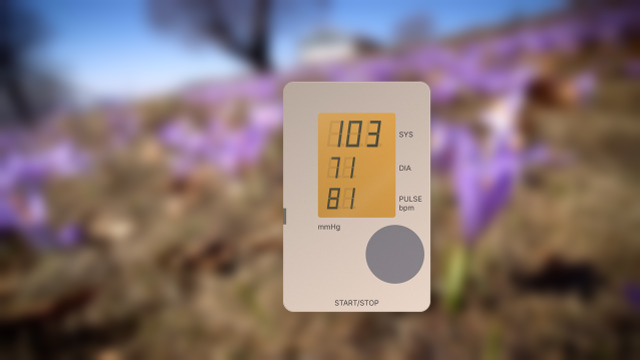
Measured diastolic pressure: 71 mmHg
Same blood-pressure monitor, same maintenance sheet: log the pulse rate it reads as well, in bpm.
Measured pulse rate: 81 bpm
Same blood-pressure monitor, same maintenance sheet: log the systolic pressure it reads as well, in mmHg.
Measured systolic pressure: 103 mmHg
